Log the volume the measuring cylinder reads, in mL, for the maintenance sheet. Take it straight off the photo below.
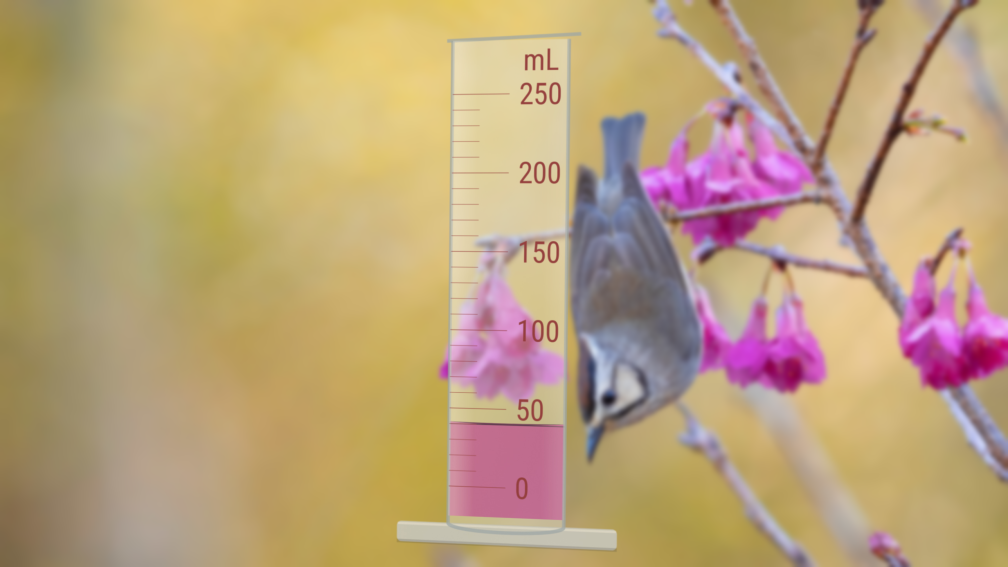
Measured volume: 40 mL
